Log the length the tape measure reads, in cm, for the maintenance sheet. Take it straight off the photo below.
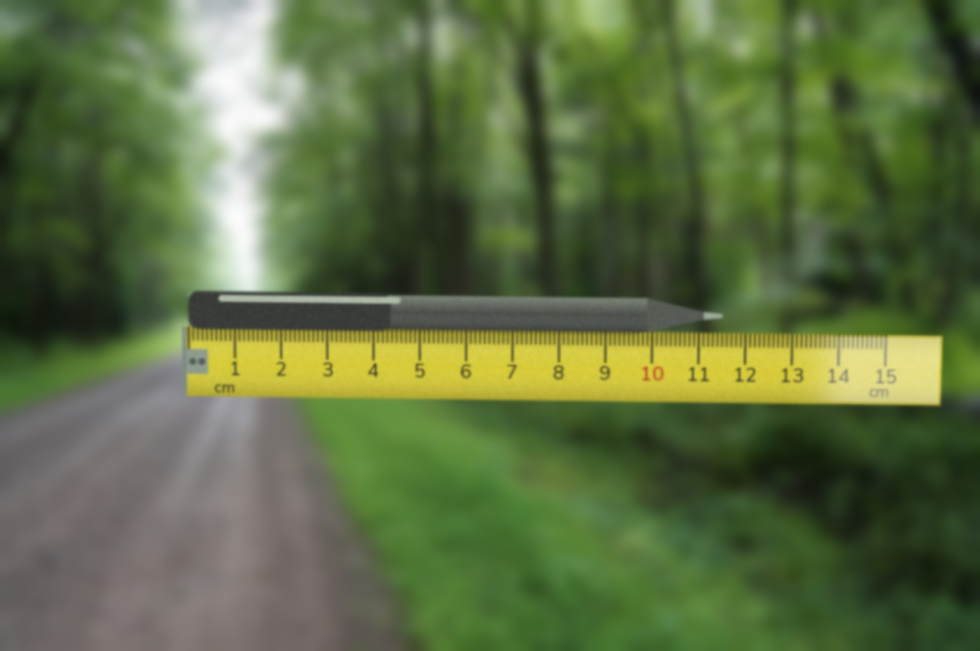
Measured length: 11.5 cm
